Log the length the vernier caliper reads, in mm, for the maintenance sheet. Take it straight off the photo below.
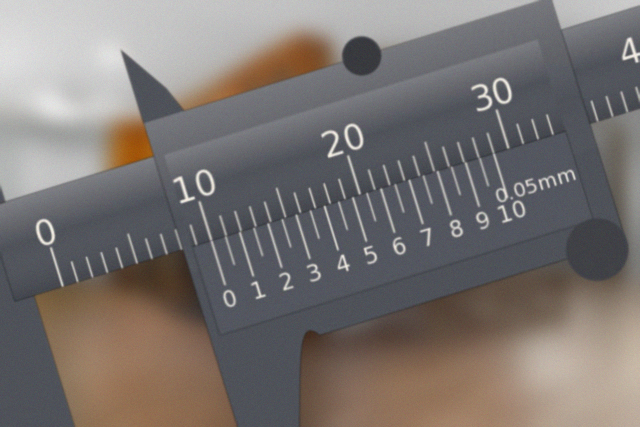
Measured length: 10.0 mm
